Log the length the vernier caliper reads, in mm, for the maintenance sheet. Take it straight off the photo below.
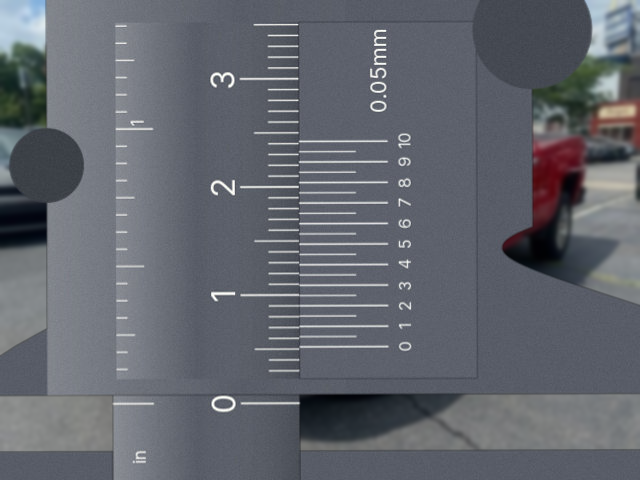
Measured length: 5.2 mm
